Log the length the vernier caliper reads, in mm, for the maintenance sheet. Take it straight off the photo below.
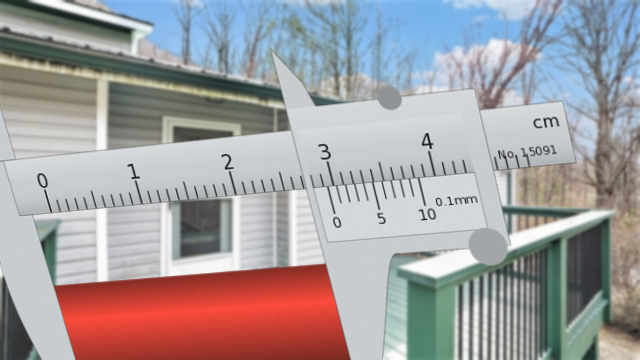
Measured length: 29.4 mm
